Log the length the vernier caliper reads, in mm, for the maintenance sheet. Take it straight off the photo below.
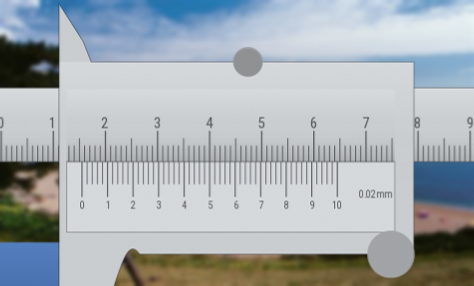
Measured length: 15.5 mm
